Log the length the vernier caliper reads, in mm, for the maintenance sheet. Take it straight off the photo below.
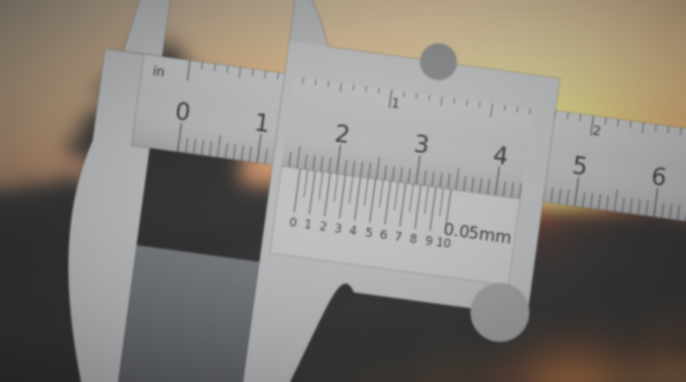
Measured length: 15.4 mm
